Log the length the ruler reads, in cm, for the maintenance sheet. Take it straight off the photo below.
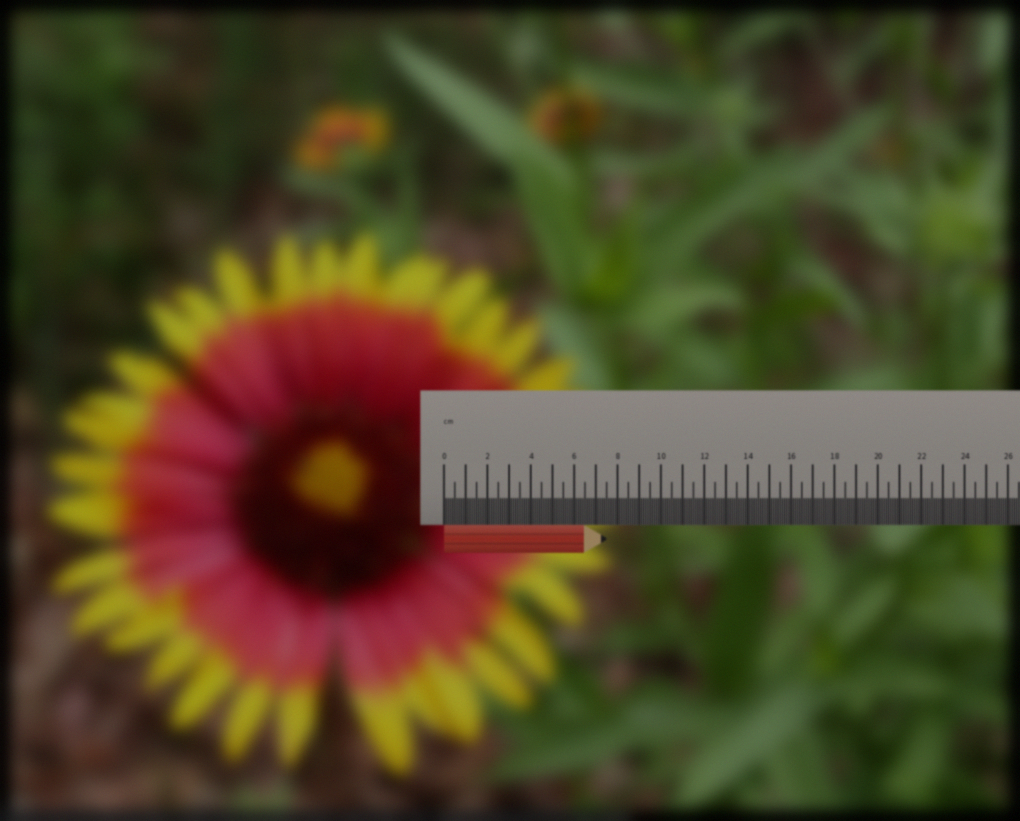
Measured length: 7.5 cm
